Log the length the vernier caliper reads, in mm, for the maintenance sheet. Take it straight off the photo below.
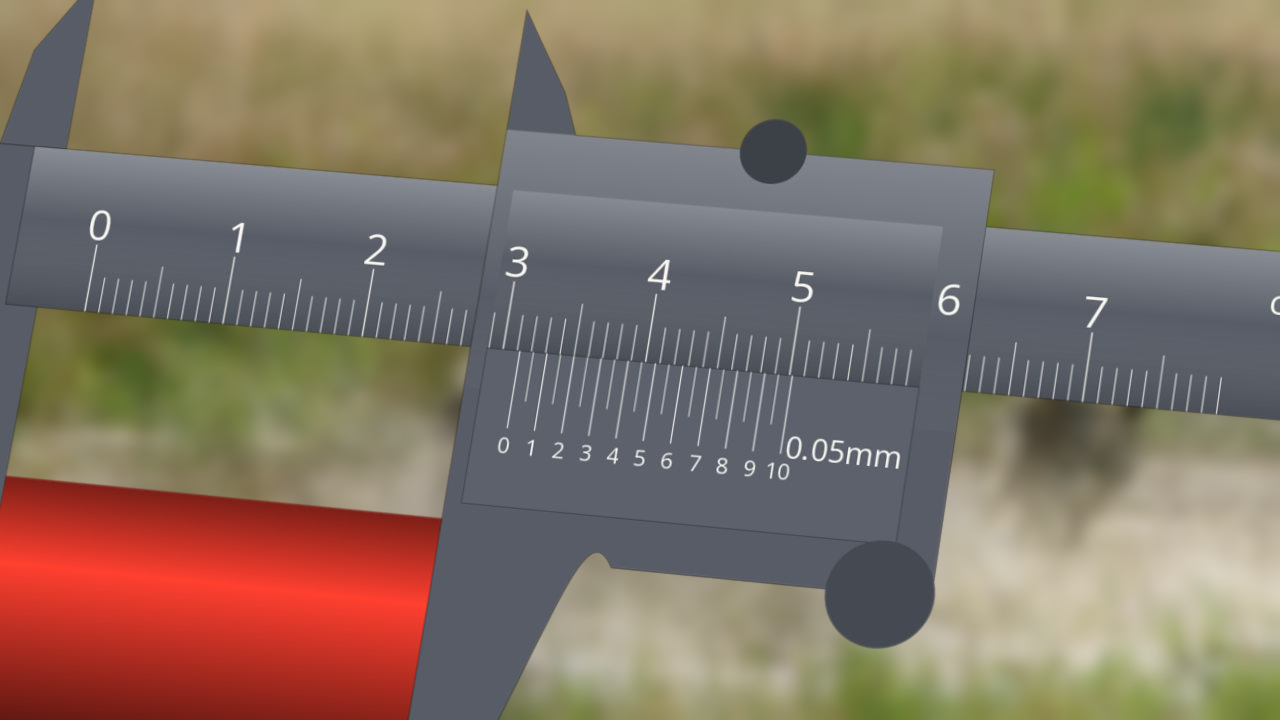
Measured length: 31.2 mm
